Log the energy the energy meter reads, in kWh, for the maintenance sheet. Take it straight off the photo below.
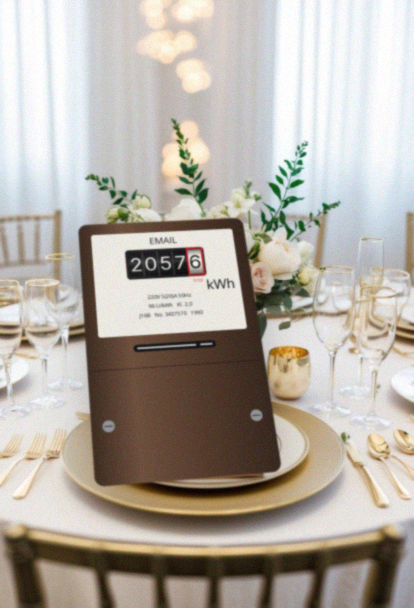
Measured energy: 2057.6 kWh
